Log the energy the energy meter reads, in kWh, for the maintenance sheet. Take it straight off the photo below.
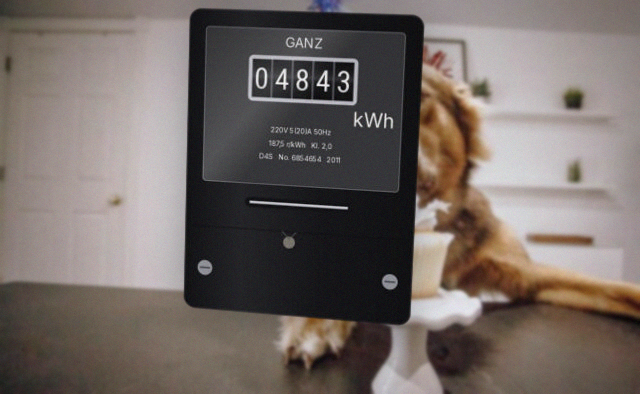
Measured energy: 4843 kWh
